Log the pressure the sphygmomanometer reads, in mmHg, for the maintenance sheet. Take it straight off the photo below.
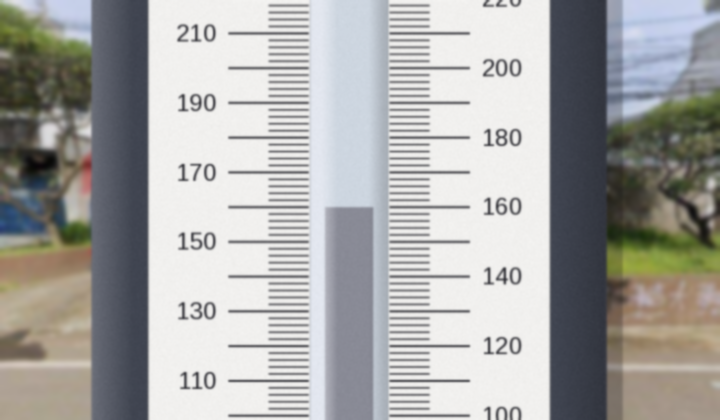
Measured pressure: 160 mmHg
